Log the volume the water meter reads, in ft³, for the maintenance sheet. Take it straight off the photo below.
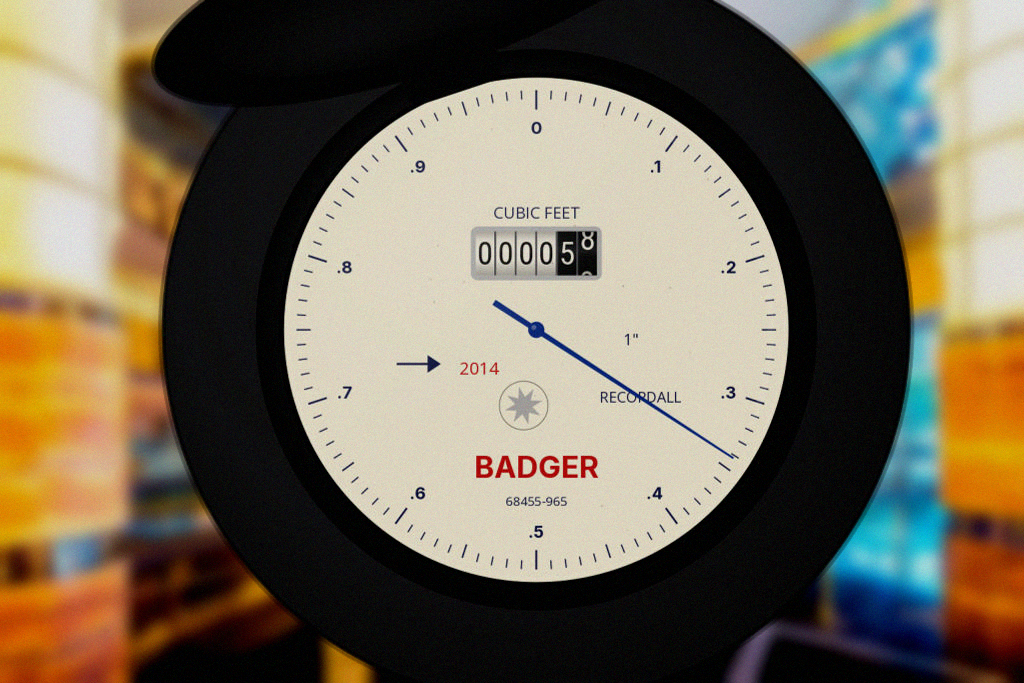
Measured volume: 58.34 ft³
